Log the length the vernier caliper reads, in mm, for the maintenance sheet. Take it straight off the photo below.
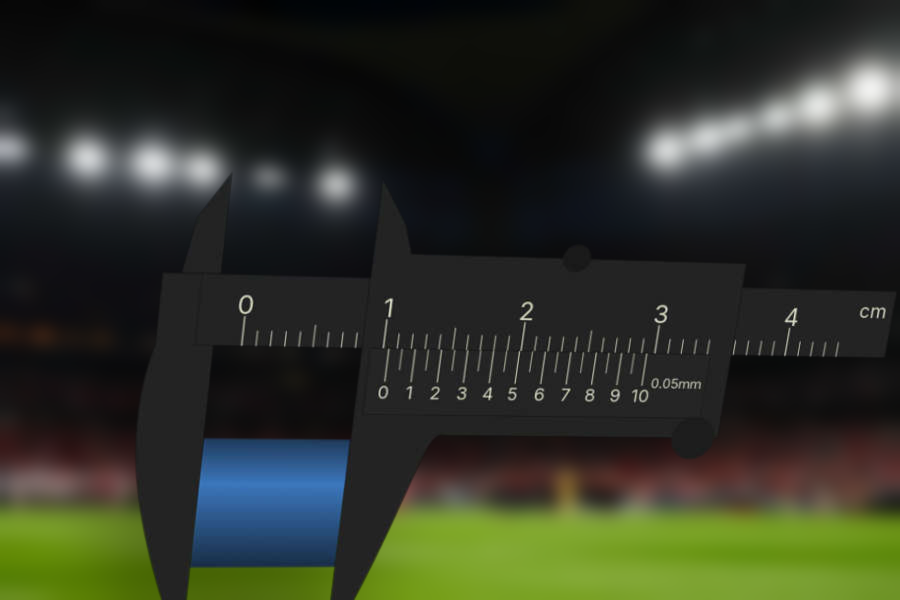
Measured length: 10.4 mm
